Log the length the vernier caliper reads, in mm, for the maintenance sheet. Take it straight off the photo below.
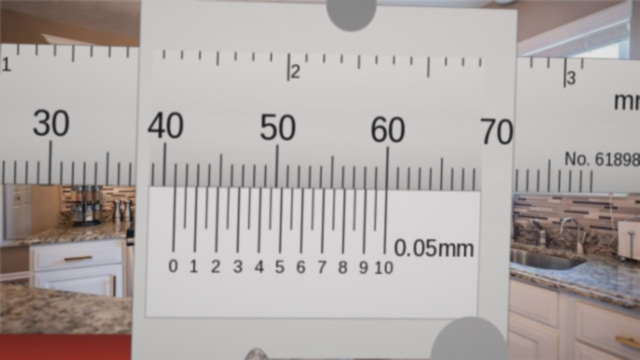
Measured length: 41.0 mm
